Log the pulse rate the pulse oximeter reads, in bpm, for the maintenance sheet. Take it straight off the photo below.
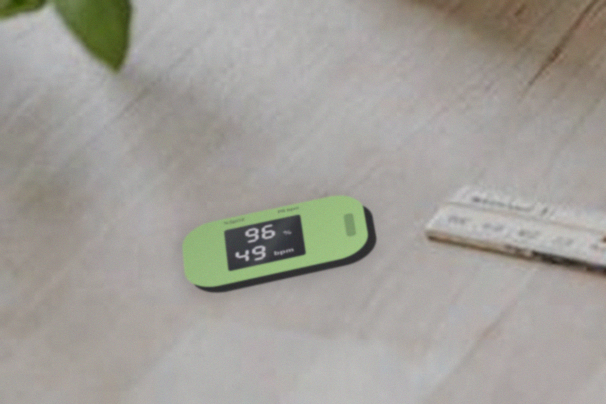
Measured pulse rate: 49 bpm
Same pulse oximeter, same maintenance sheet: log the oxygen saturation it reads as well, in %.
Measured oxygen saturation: 96 %
